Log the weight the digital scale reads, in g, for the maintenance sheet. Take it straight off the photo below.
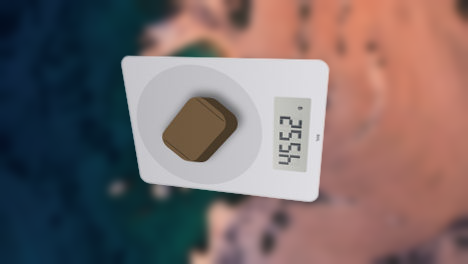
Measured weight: 4552 g
